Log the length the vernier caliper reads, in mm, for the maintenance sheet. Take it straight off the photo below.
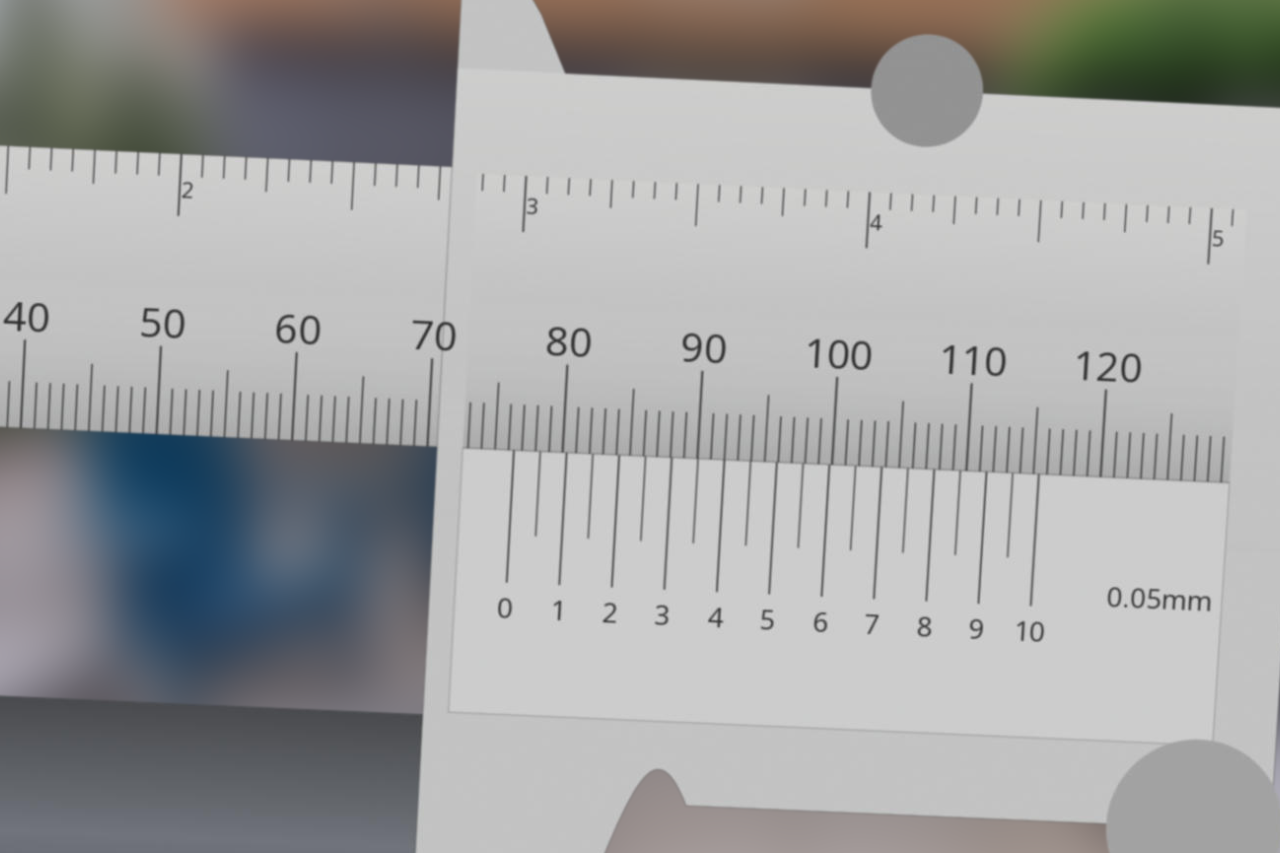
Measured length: 76.4 mm
